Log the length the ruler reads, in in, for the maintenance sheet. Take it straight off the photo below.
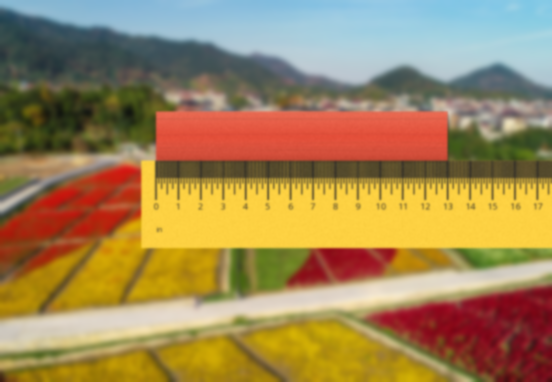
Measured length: 13 in
